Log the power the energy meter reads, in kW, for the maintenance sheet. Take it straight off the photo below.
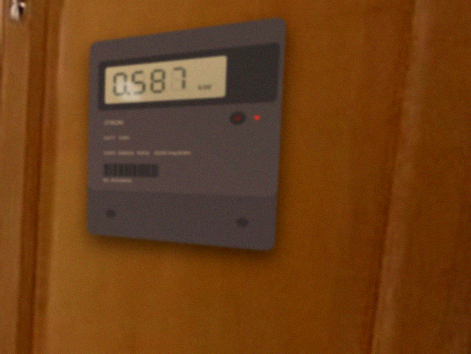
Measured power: 0.587 kW
